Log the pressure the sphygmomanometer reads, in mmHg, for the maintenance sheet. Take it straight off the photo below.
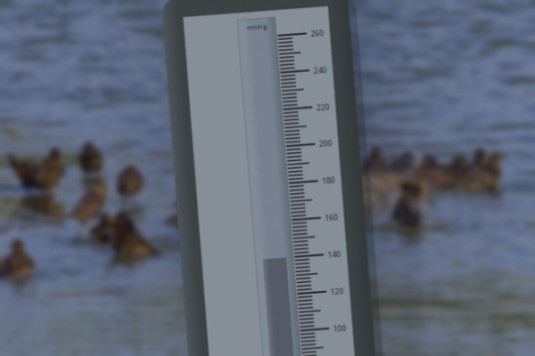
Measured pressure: 140 mmHg
